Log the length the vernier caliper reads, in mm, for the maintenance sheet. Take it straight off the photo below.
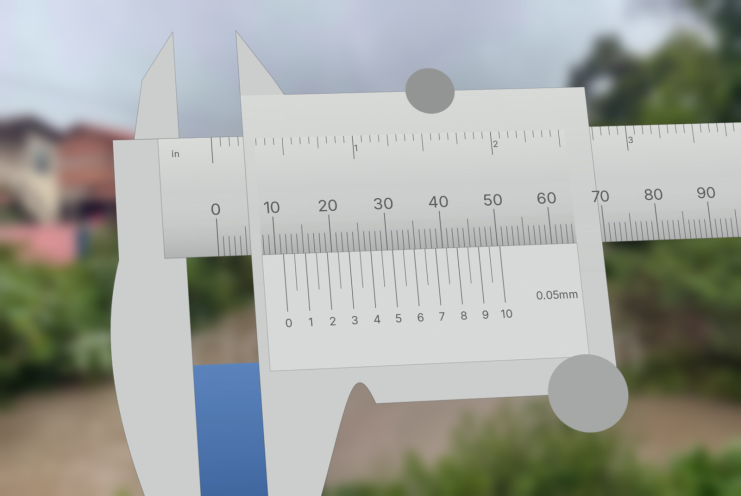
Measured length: 11.4 mm
